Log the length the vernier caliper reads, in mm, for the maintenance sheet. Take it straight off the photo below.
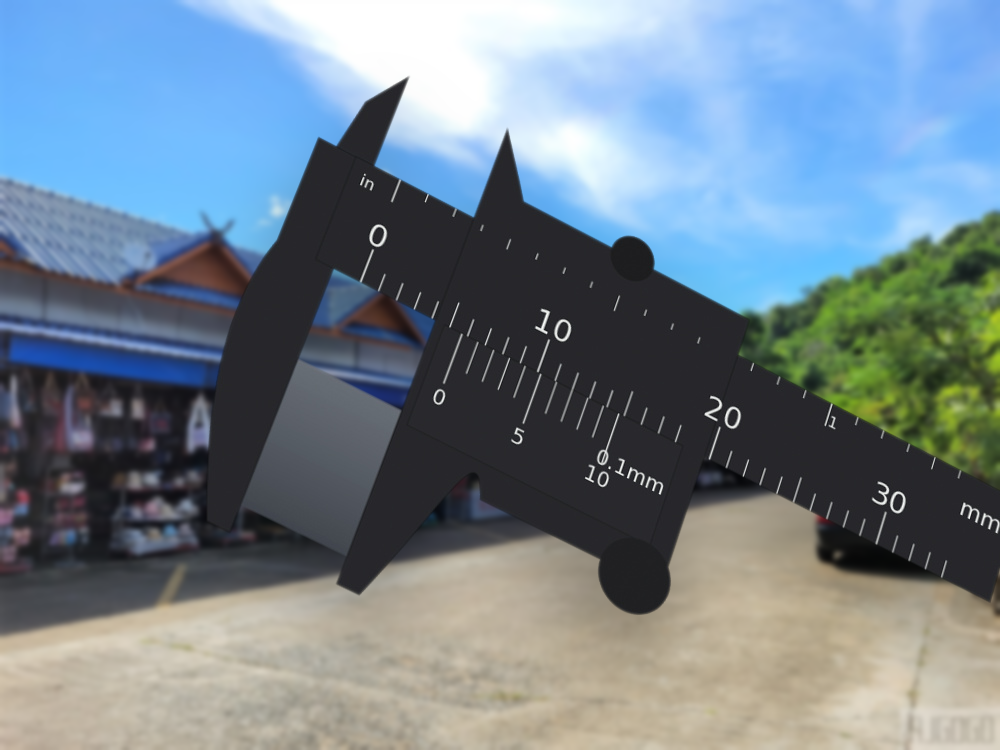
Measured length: 5.7 mm
